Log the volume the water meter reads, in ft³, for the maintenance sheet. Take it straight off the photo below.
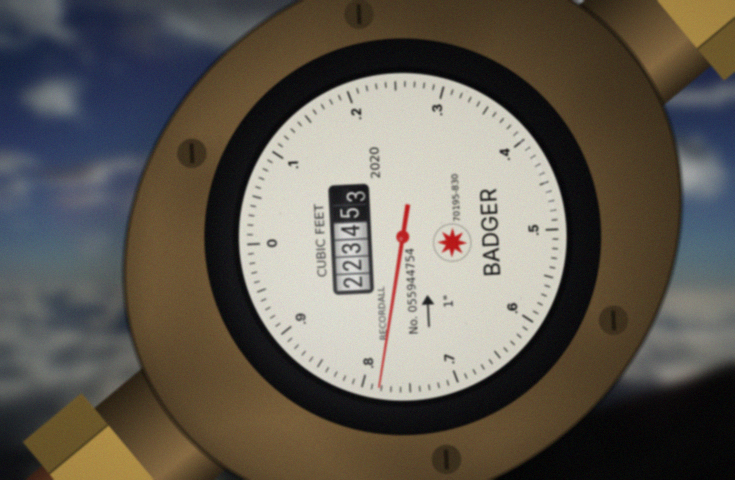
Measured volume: 223452.78 ft³
